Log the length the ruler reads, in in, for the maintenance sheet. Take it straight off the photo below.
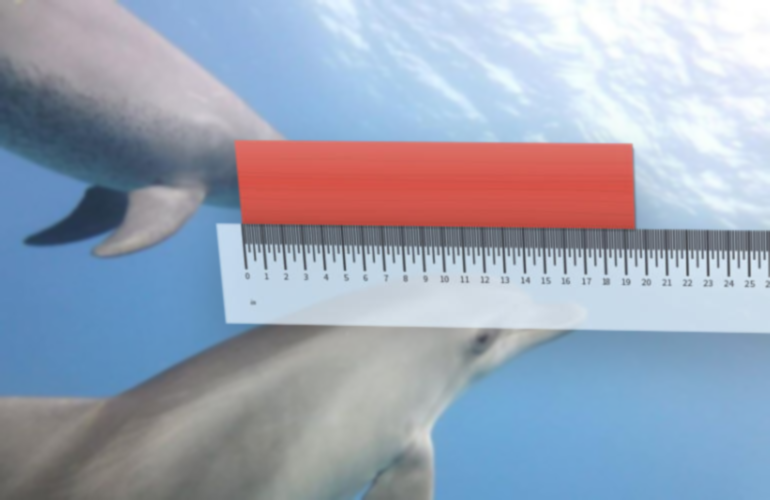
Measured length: 19.5 in
